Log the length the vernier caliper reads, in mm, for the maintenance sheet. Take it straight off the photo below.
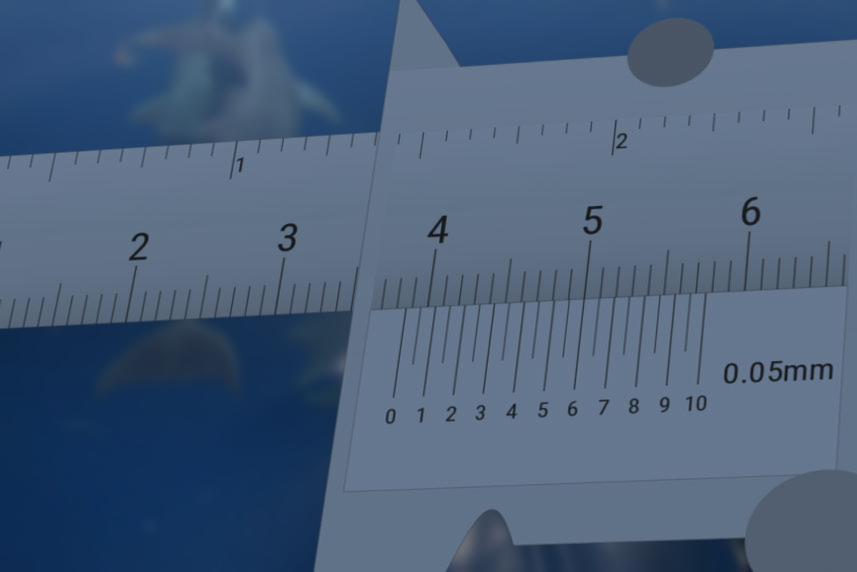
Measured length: 38.6 mm
